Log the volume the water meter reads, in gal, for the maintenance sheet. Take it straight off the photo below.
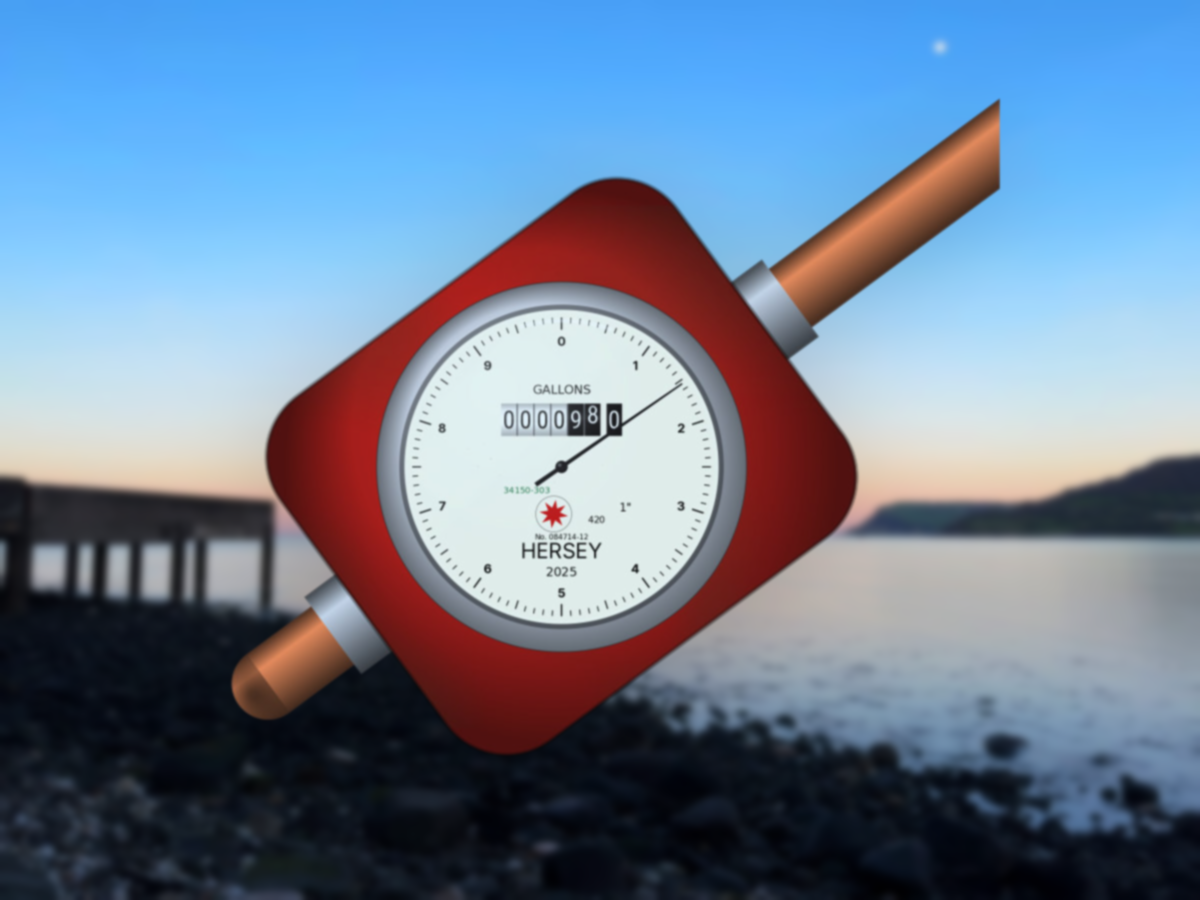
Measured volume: 981.5 gal
